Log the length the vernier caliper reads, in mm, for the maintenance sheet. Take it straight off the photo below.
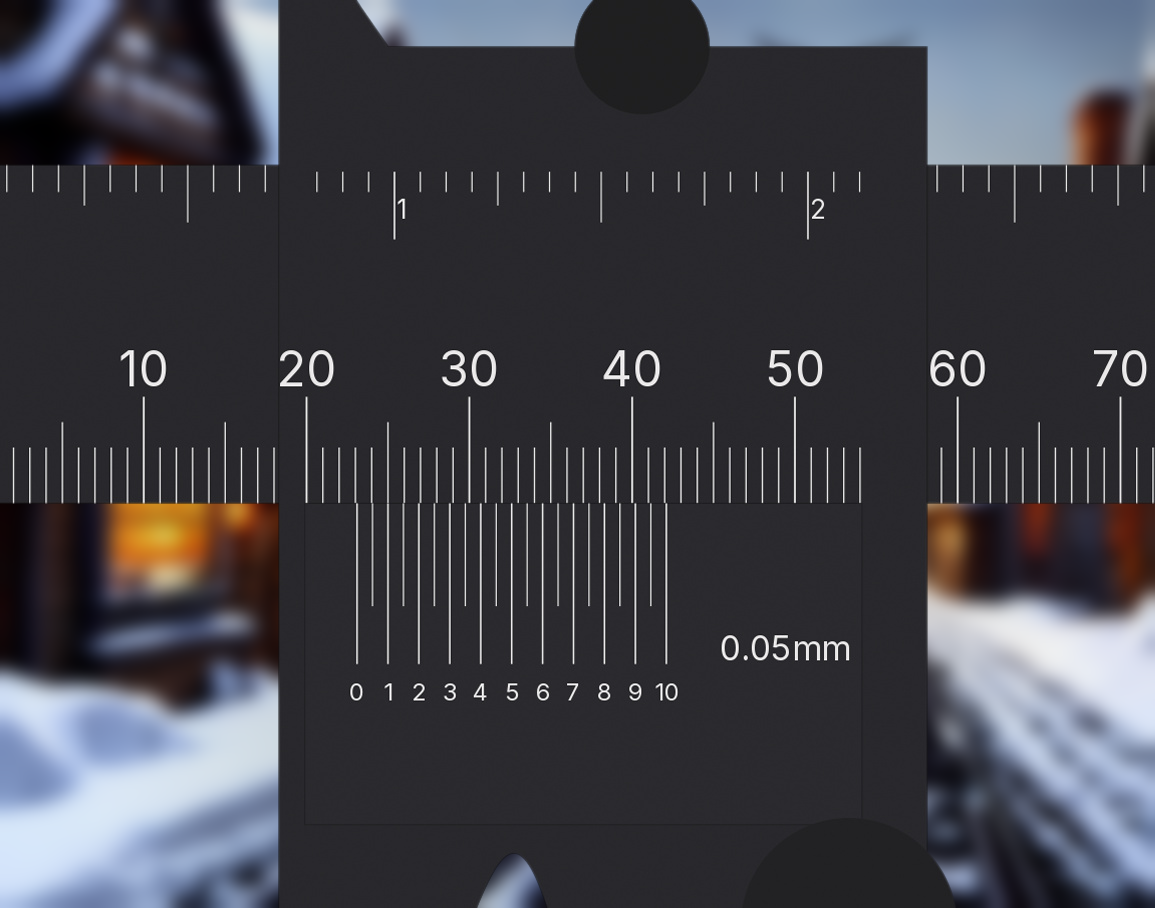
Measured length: 23.1 mm
